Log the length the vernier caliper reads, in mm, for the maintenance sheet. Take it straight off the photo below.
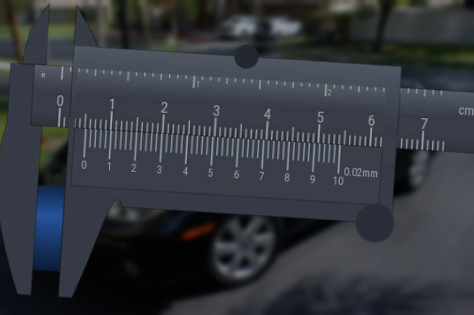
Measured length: 5.2 mm
